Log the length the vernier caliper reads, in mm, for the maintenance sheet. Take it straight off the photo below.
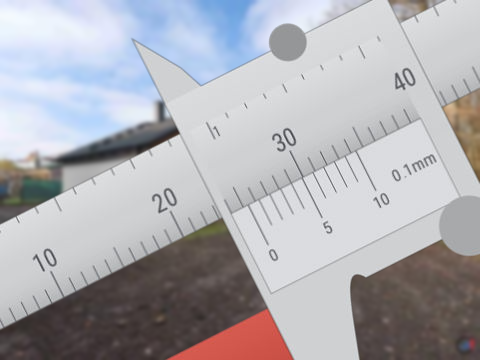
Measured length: 25.4 mm
